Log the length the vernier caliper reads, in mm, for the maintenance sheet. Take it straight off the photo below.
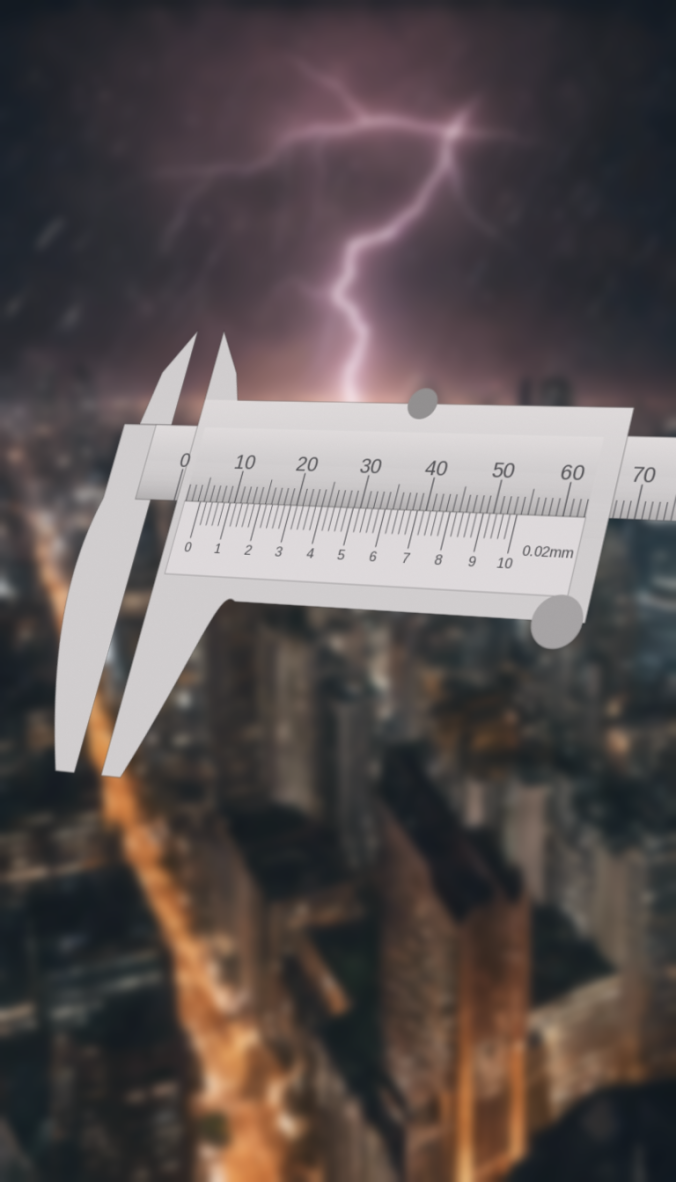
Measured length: 4.4 mm
